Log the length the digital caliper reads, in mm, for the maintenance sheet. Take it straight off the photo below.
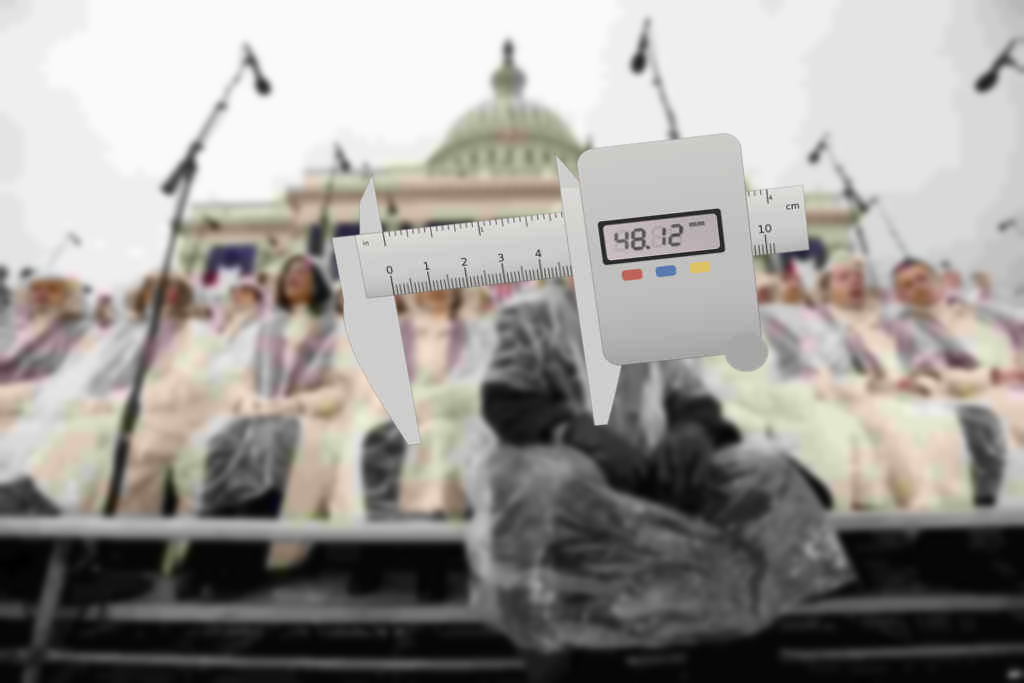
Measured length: 48.12 mm
